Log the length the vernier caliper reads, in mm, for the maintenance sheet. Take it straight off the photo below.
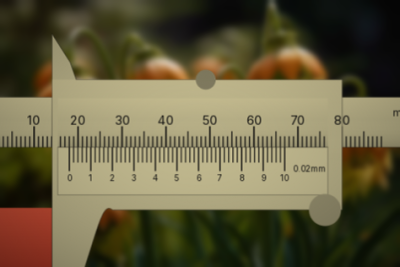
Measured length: 18.0 mm
